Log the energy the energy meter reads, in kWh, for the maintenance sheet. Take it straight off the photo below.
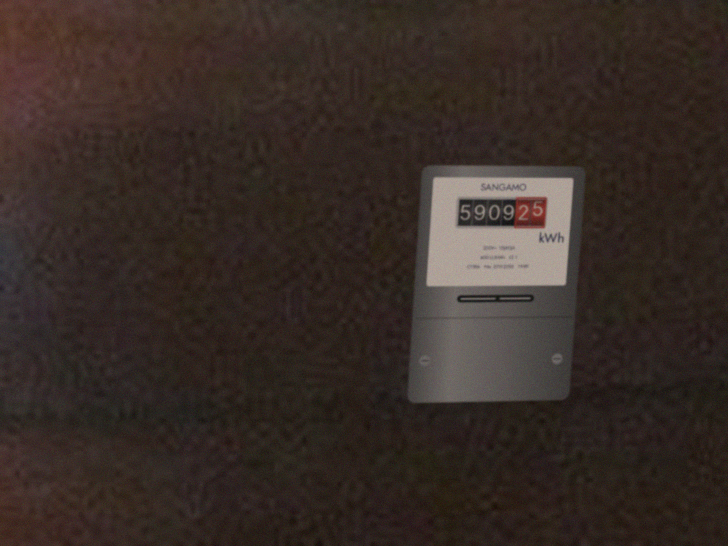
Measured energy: 5909.25 kWh
